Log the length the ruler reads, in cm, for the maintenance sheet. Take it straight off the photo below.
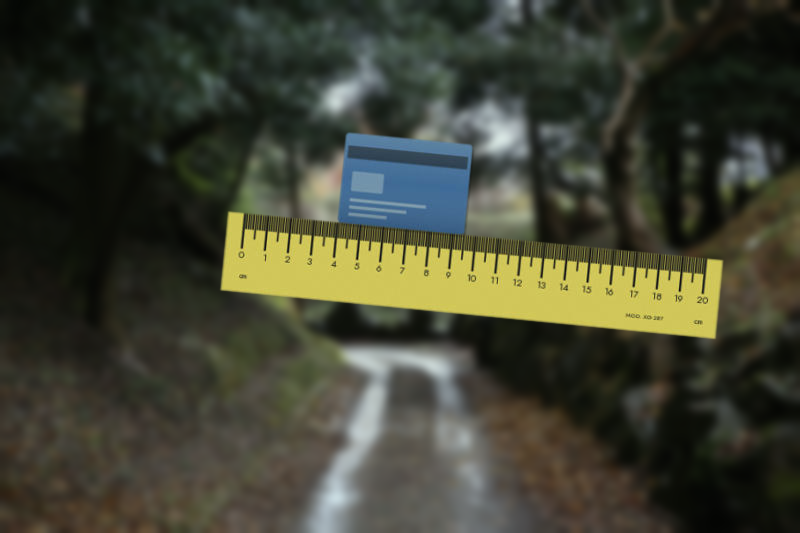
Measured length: 5.5 cm
